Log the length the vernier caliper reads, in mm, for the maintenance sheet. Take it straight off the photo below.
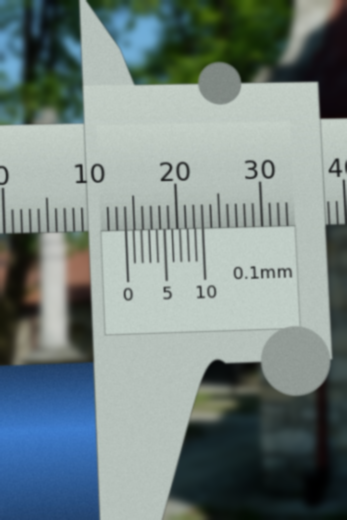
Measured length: 14.0 mm
